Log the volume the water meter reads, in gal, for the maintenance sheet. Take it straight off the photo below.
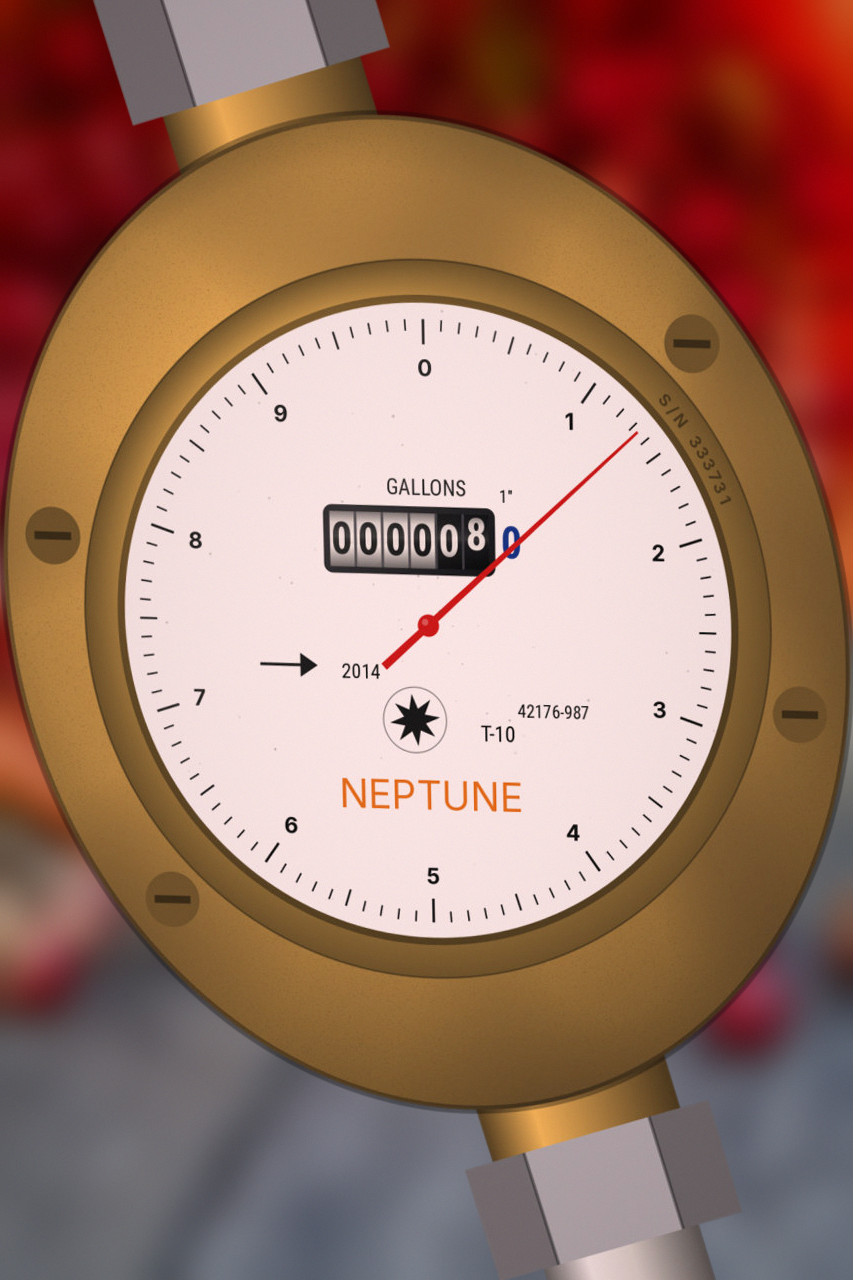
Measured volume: 81.3 gal
